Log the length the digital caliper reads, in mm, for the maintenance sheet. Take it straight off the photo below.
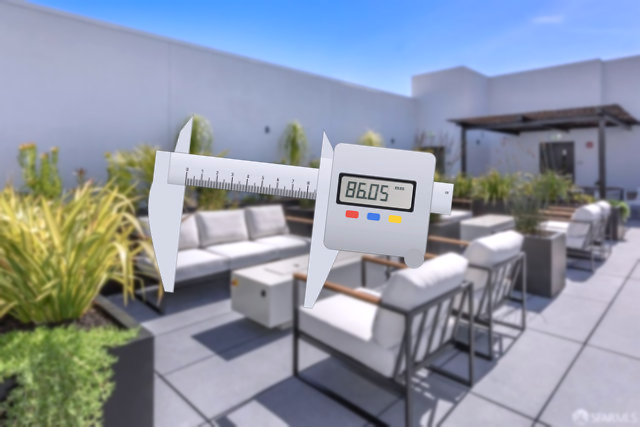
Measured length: 86.05 mm
